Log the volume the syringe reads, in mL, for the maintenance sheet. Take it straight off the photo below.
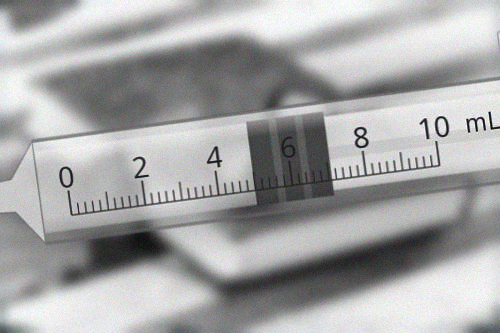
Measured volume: 5 mL
